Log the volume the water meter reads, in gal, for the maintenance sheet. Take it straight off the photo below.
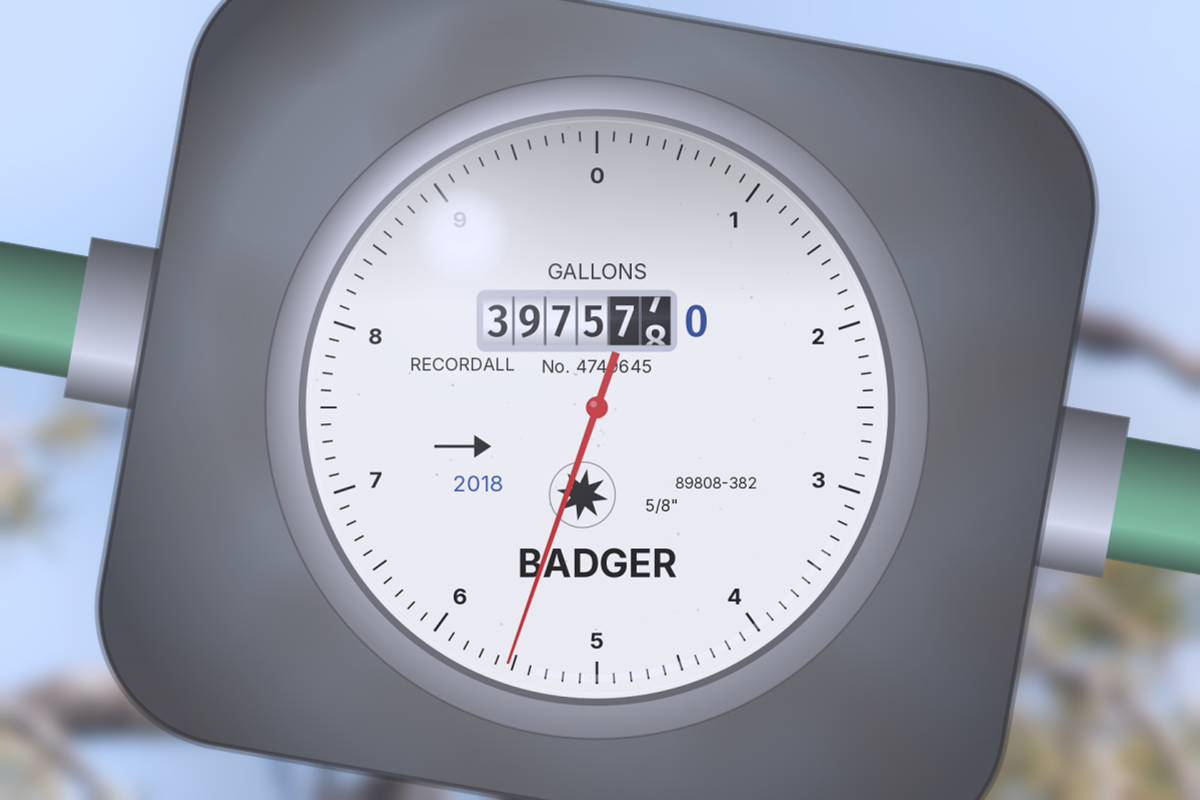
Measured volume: 3975775.5 gal
